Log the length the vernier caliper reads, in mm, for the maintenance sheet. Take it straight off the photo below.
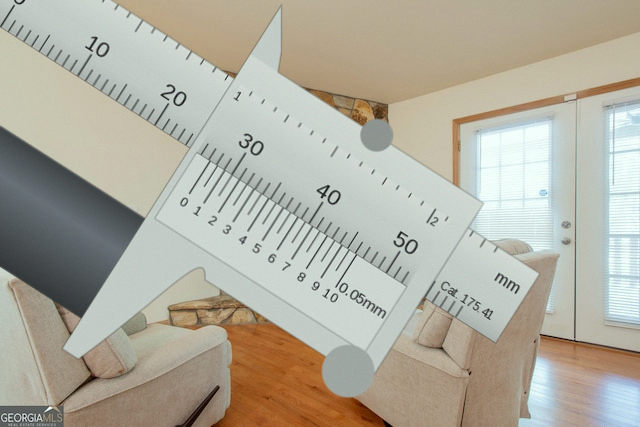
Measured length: 27.2 mm
